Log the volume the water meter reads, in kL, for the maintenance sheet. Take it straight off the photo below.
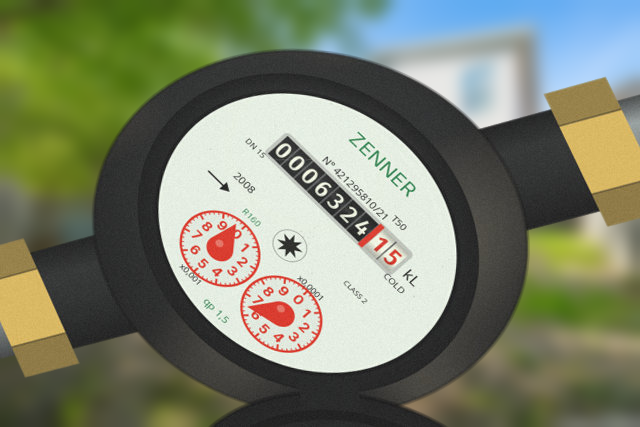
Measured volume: 6324.1496 kL
